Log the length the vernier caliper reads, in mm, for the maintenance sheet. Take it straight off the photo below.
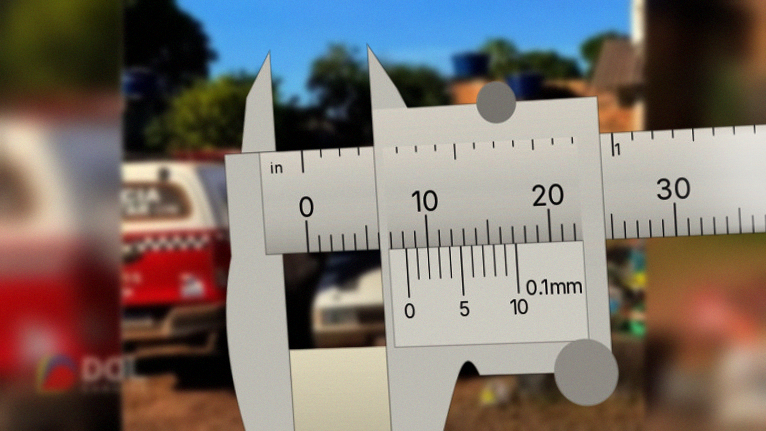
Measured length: 8.2 mm
